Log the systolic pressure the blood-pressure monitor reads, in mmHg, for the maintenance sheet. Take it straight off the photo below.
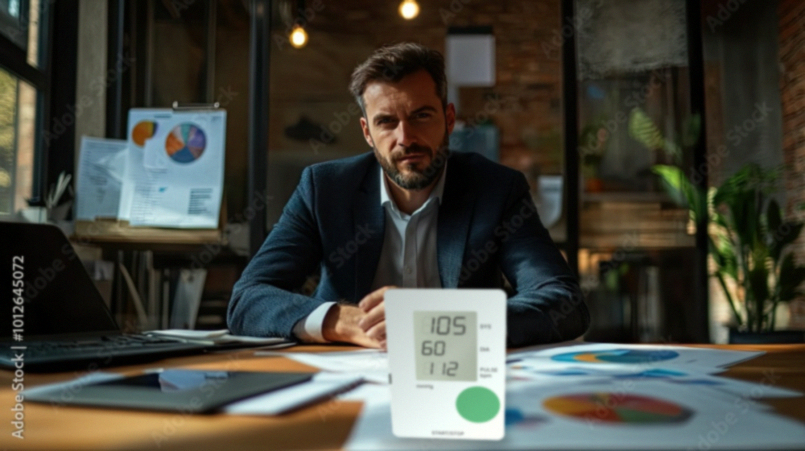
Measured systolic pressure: 105 mmHg
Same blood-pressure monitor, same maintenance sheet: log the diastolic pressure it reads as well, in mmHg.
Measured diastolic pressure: 60 mmHg
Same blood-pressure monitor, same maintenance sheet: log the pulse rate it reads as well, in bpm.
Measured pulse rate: 112 bpm
